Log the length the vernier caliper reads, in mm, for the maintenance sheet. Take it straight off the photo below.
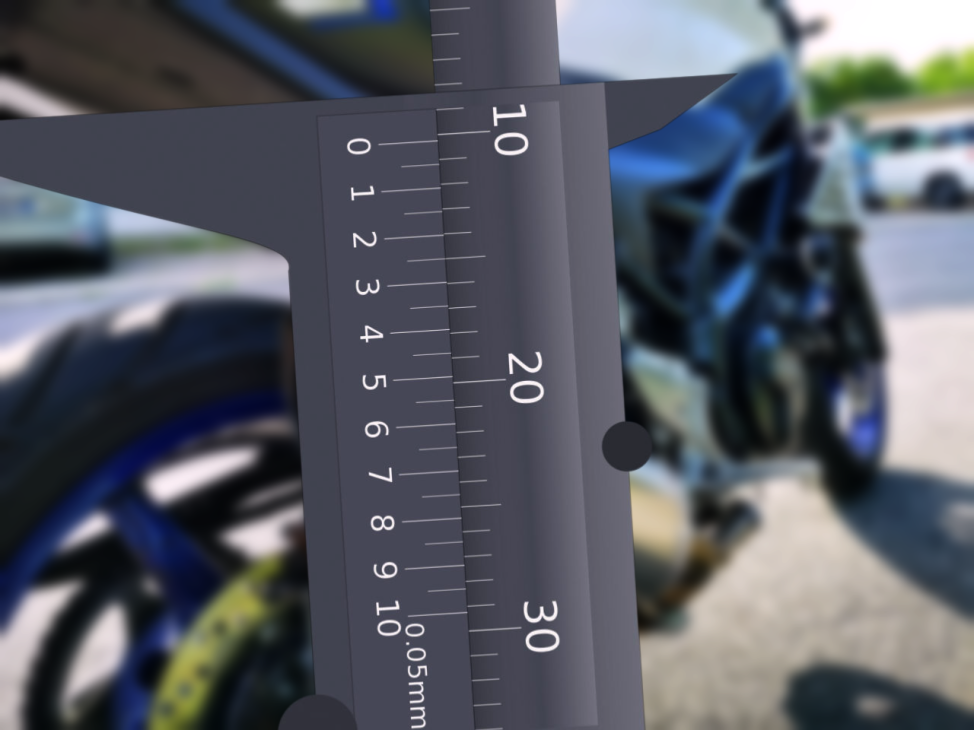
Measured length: 10.25 mm
